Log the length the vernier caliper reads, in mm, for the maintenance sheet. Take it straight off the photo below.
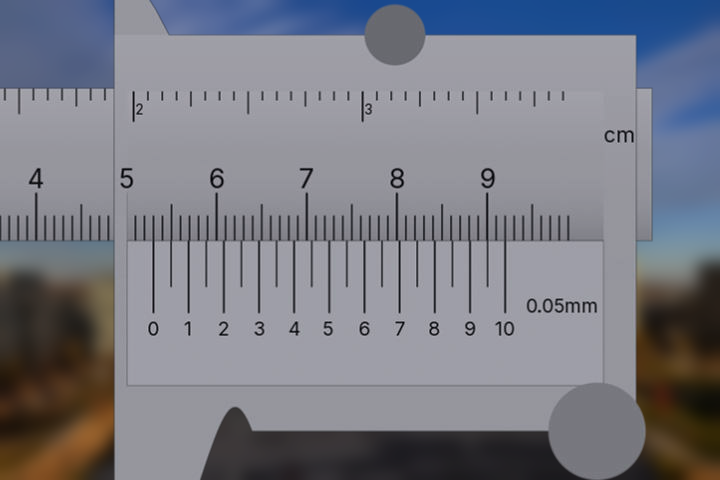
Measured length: 53.0 mm
